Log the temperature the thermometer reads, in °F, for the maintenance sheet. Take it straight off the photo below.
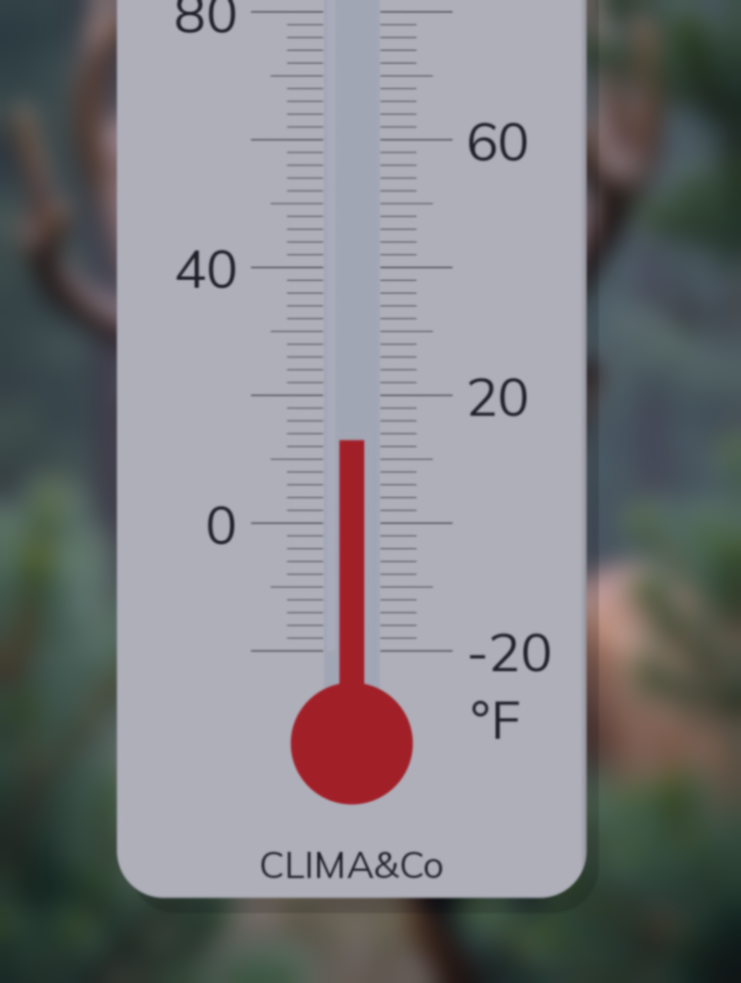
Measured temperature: 13 °F
